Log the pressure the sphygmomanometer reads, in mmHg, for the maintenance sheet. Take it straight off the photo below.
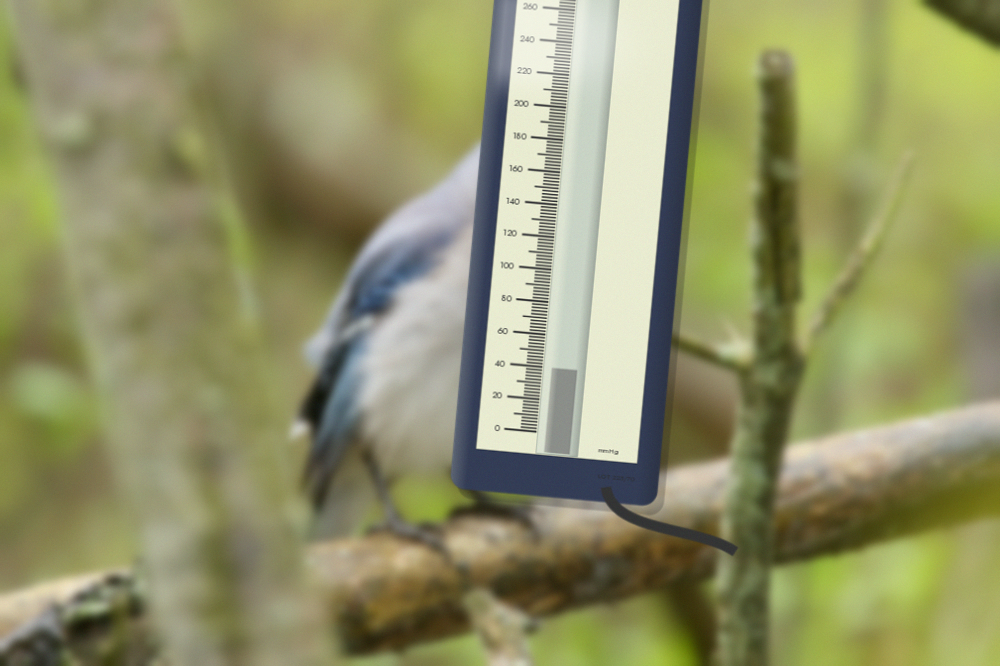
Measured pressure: 40 mmHg
